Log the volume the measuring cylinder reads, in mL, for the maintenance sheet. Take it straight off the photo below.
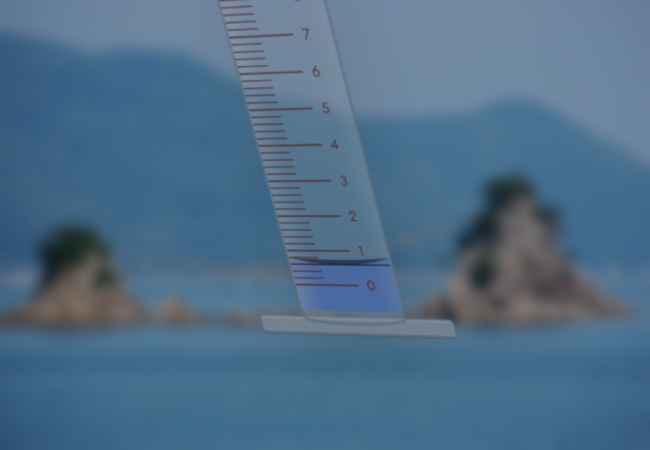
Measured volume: 0.6 mL
